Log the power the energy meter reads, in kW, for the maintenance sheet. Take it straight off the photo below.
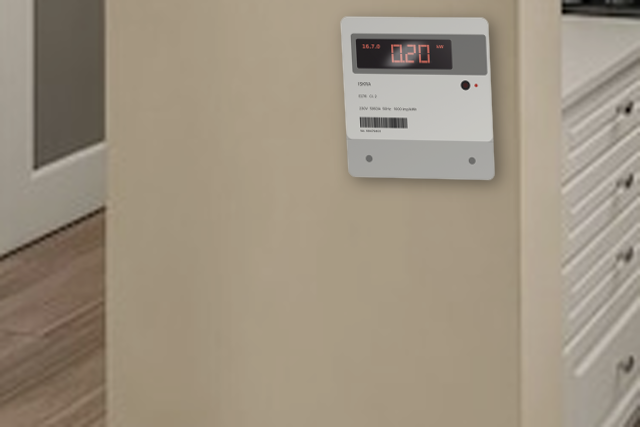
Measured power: 0.20 kW
